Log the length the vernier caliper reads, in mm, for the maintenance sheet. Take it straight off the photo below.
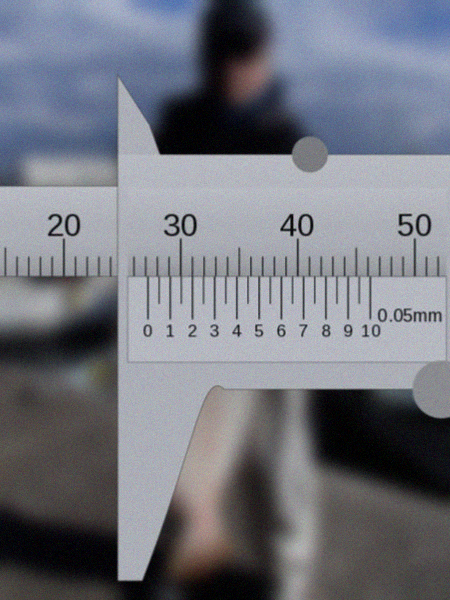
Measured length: 27.2 mm
